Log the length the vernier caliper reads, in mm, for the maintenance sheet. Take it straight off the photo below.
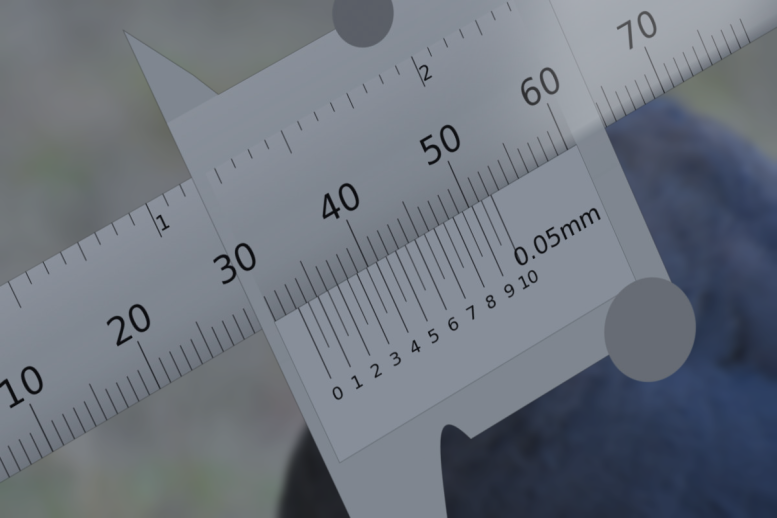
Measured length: 33.2 mm
